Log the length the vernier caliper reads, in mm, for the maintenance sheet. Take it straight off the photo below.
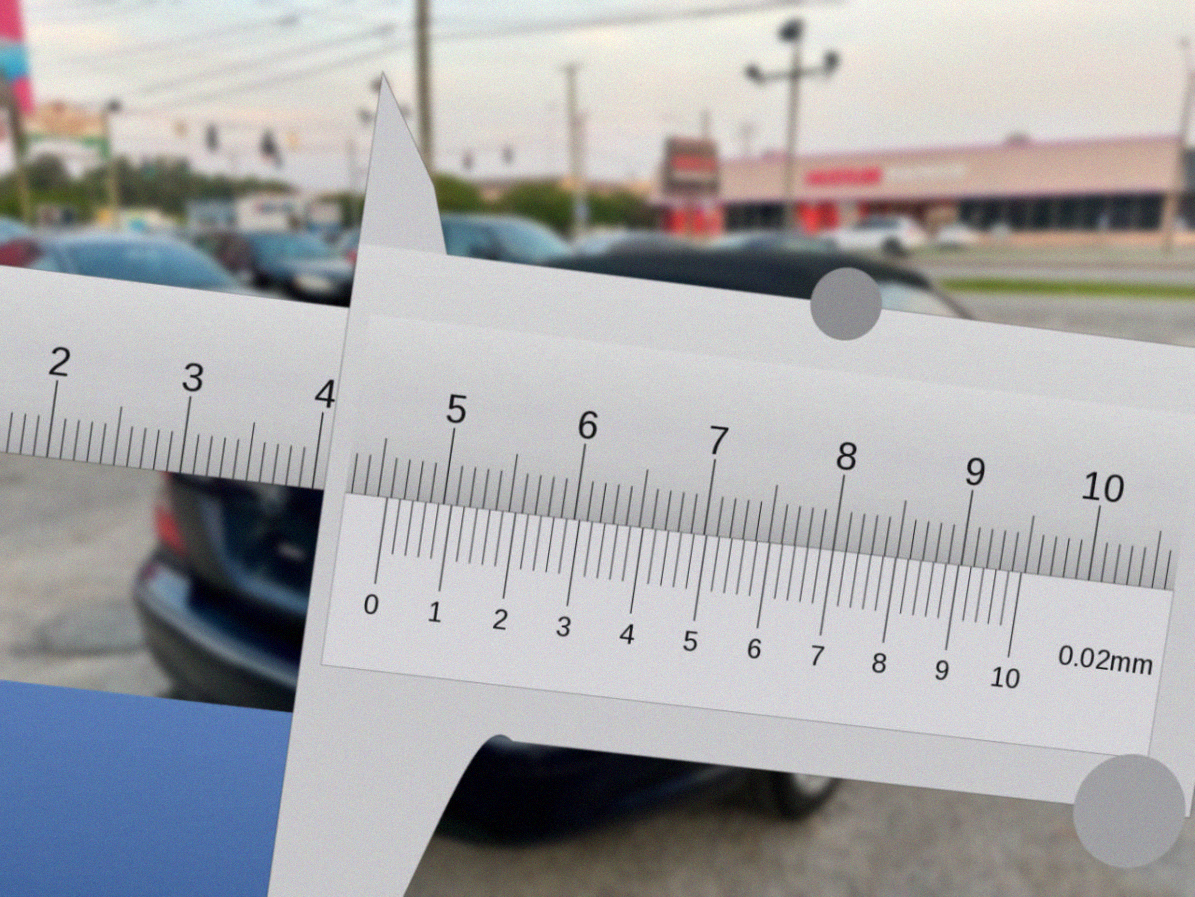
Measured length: 45.7 mm
